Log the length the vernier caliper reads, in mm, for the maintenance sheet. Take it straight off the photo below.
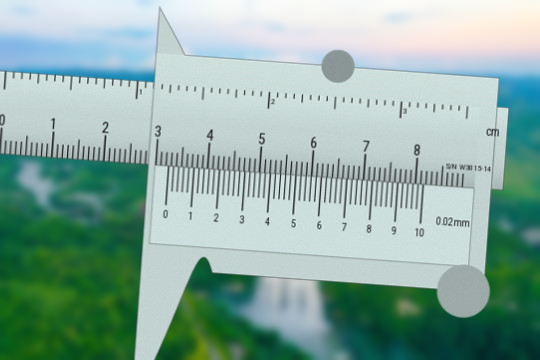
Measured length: 32.5 mm
